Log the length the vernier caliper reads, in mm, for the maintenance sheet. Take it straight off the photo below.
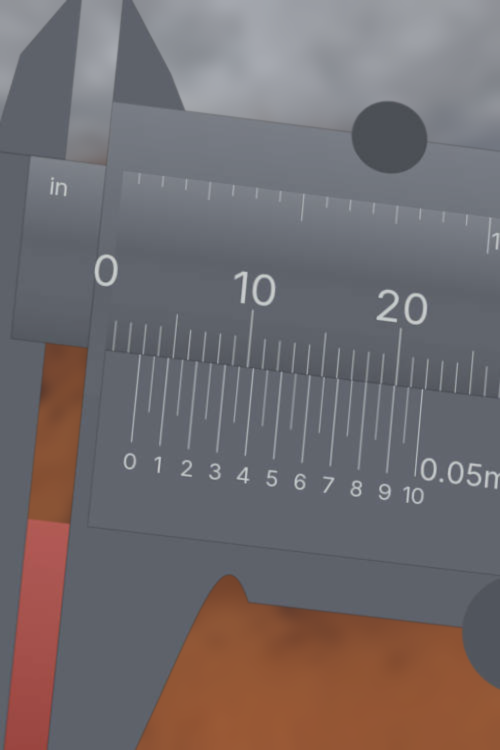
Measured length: 2.8 mm
